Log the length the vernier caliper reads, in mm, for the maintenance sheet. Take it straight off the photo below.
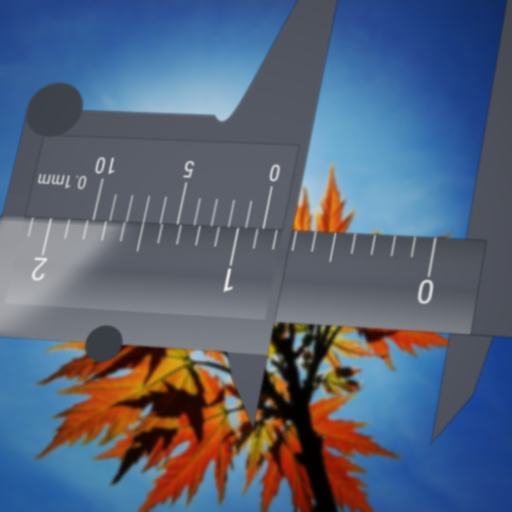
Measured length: 8.7 mm
